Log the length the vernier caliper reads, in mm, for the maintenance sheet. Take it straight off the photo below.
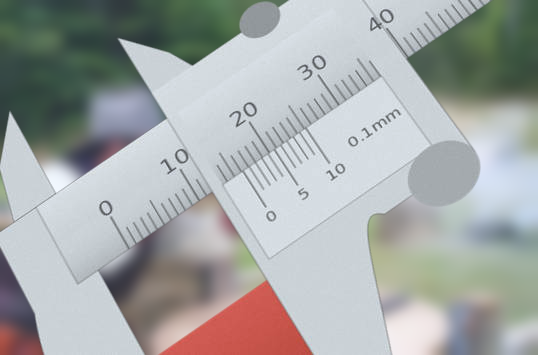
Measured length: 16.2 mm
